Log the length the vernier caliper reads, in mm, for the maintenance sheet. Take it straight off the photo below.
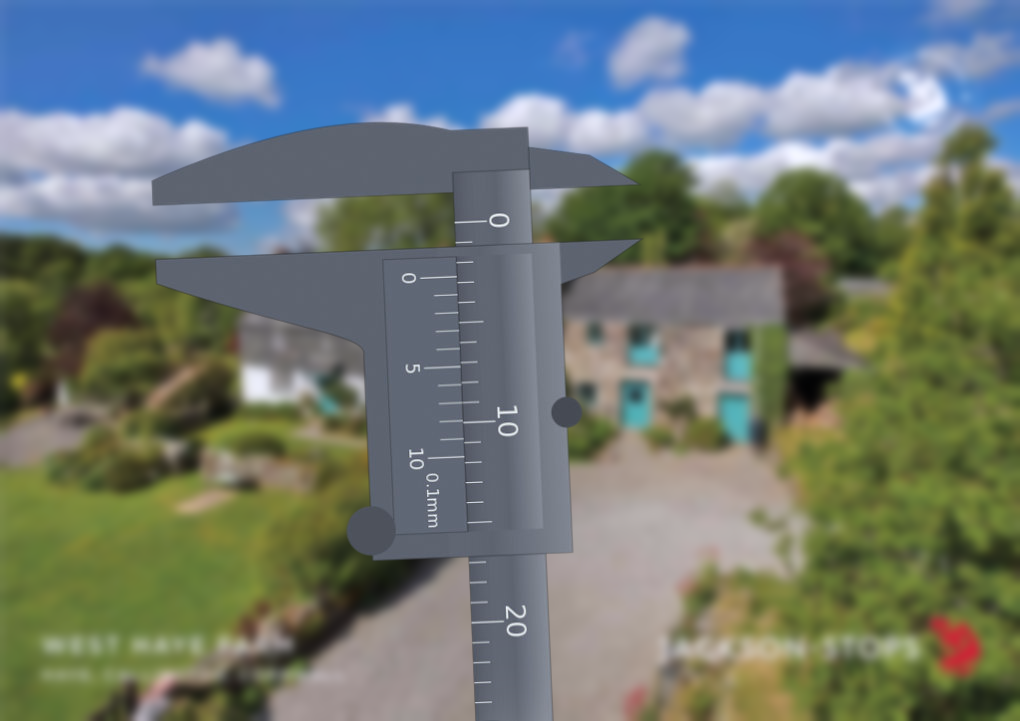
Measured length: 2.7 mm
